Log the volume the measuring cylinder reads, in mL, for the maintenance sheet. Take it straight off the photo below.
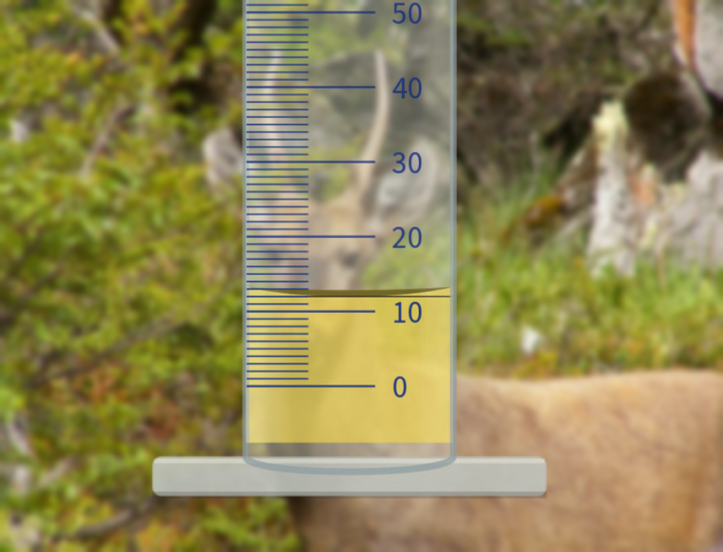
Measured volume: 12 mL
